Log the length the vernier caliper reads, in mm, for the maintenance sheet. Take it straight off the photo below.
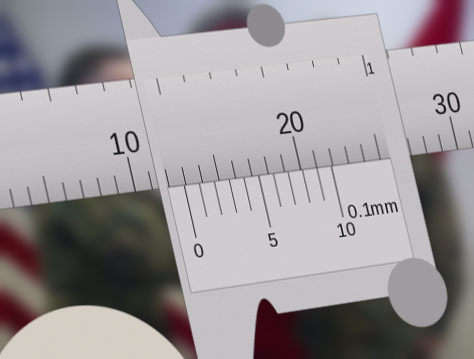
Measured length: 12.9 mm
